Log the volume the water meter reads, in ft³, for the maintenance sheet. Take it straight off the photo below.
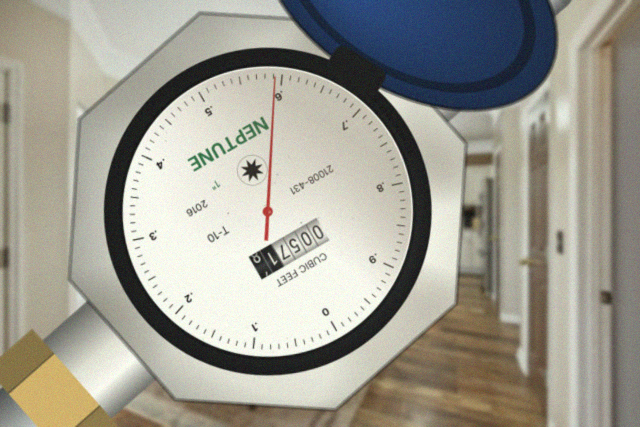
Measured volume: 5717.59 ft³
